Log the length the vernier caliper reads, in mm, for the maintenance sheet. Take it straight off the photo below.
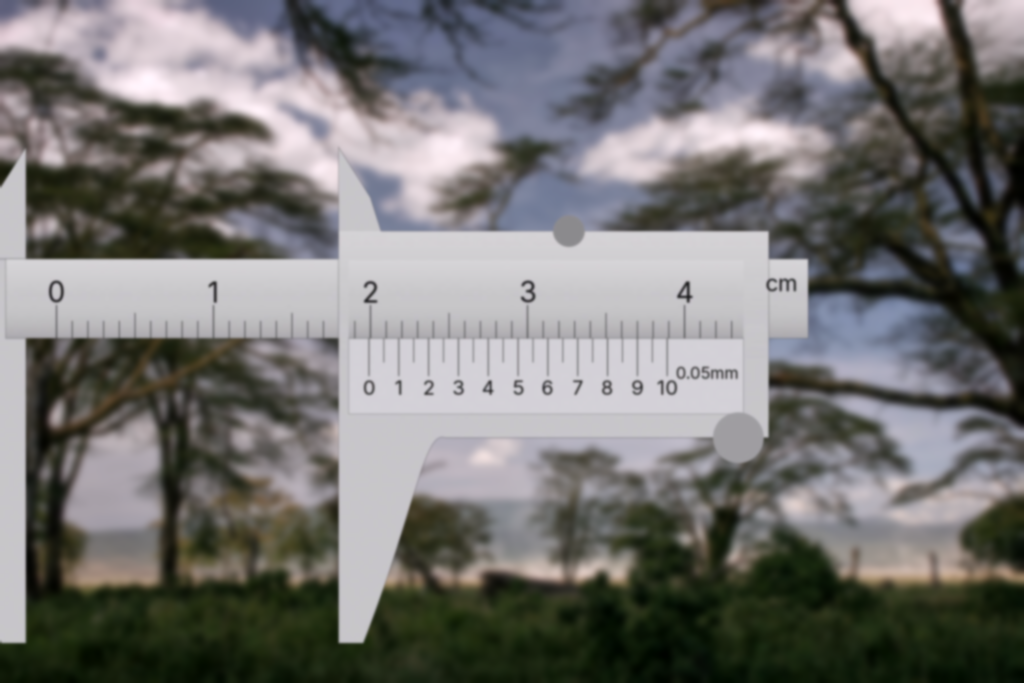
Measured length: 19.9 mm
